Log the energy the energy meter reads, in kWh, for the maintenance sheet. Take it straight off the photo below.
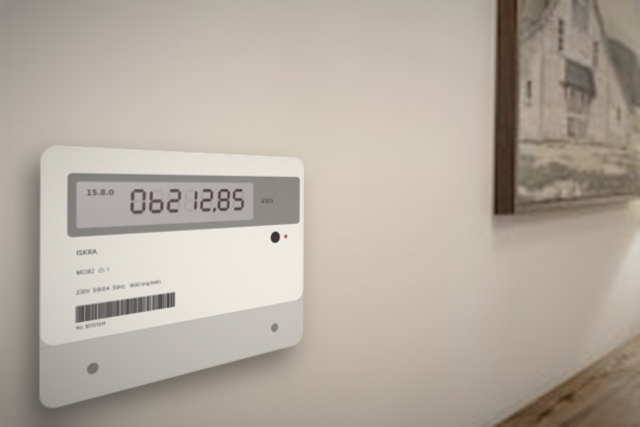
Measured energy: 6212.85 kWh
